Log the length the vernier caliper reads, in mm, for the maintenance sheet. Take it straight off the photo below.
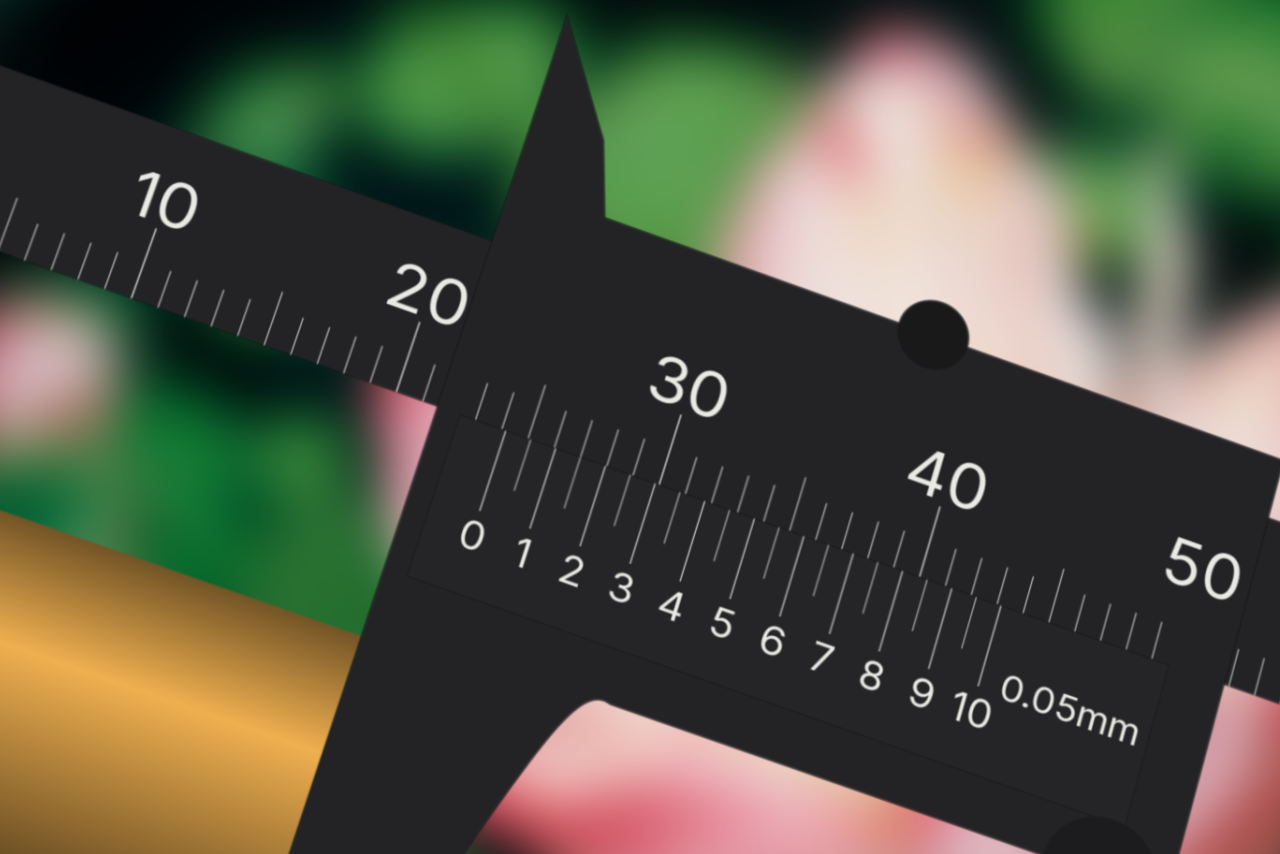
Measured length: 24.15 mm
